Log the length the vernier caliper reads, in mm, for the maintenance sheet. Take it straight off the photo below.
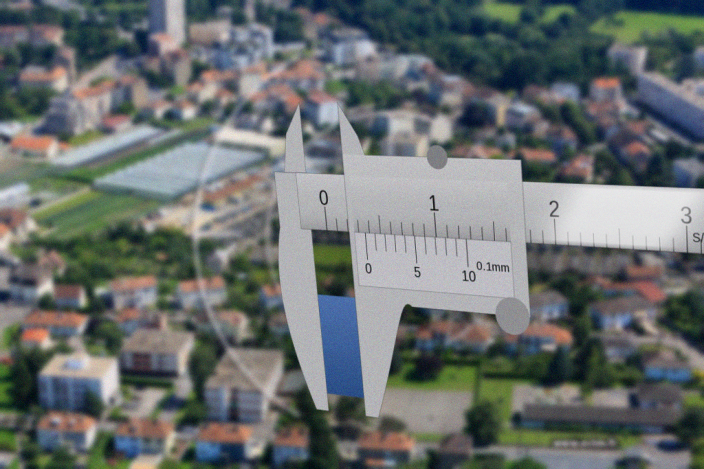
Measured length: 3.6 mm
